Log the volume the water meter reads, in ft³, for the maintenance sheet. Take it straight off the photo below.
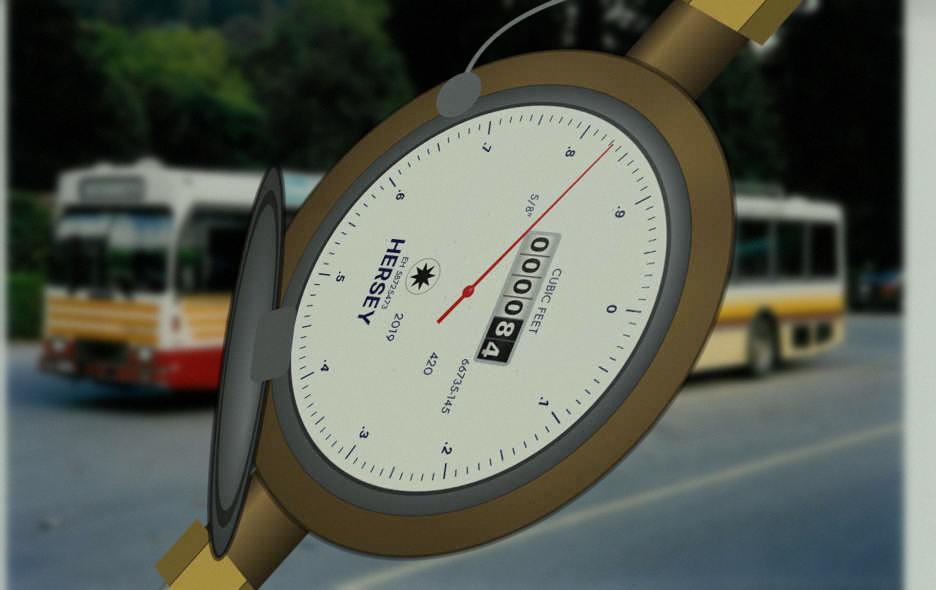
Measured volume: 83.83 ft³
